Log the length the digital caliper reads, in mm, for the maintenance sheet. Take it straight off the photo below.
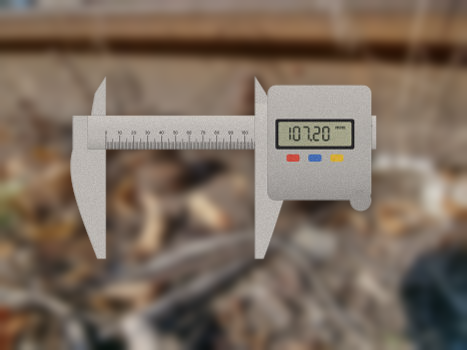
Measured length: 107.20 mm
